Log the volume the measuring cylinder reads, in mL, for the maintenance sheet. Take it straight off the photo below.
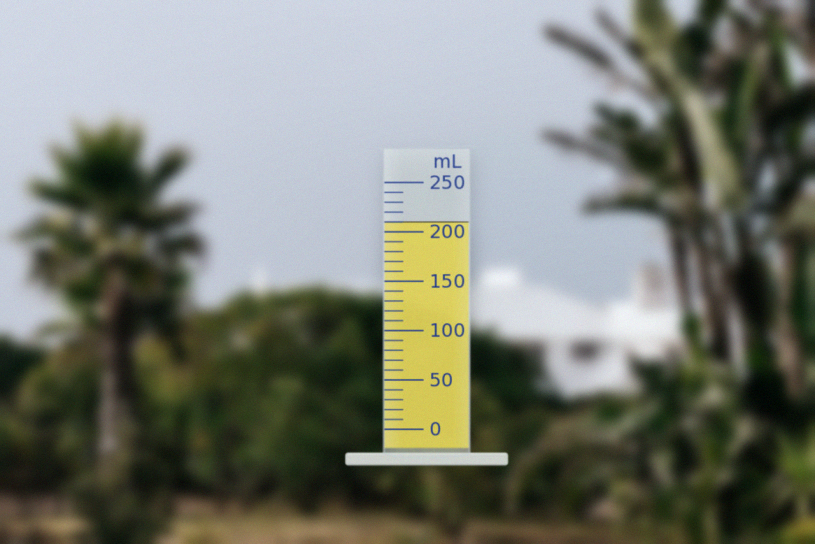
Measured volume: 210 mL
